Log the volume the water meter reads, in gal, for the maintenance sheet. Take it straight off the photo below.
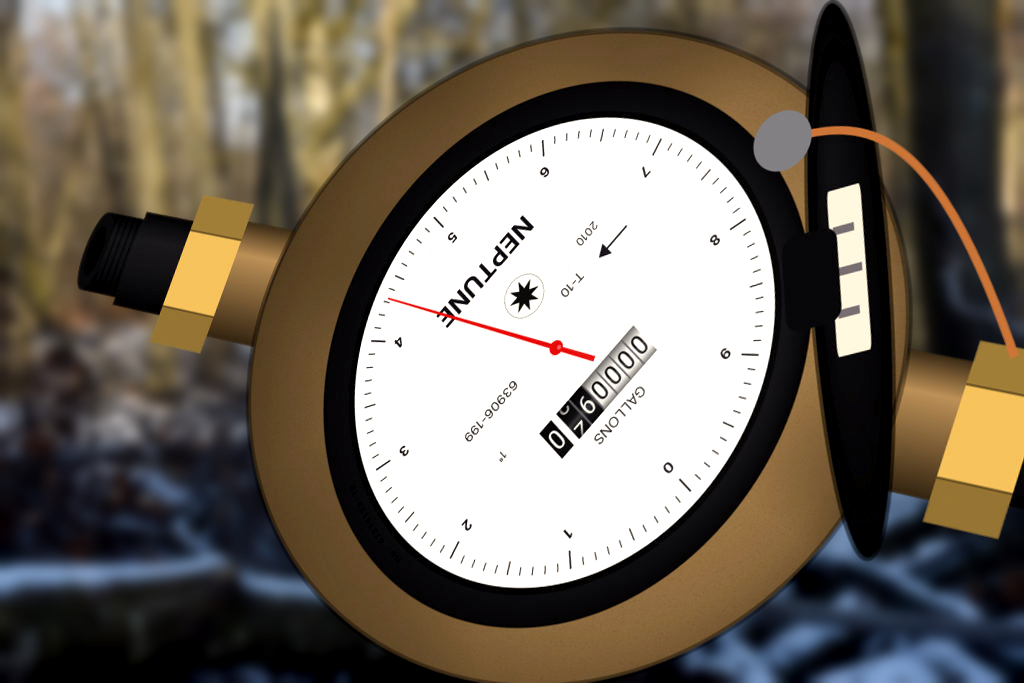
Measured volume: 924.3 gal
